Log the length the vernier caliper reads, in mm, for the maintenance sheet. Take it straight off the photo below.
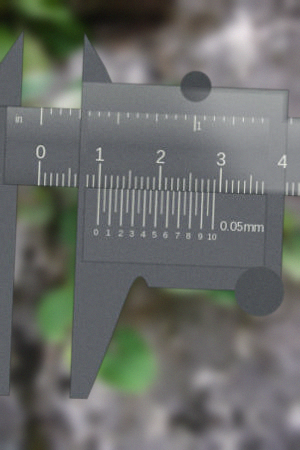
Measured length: 10.0 mm
